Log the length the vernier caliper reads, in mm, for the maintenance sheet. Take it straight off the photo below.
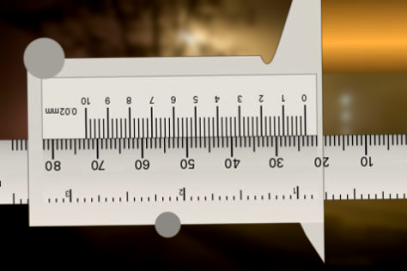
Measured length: 23.5 mm
